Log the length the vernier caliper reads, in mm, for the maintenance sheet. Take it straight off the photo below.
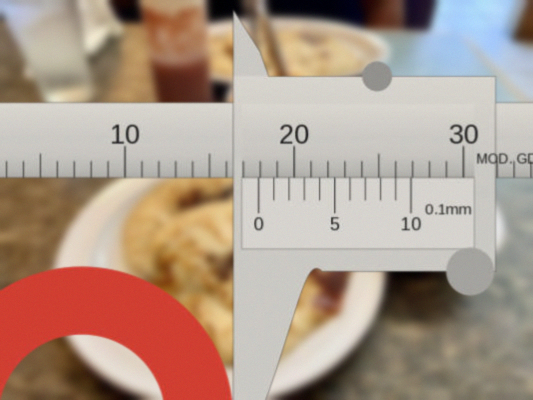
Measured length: 17.9 mm
